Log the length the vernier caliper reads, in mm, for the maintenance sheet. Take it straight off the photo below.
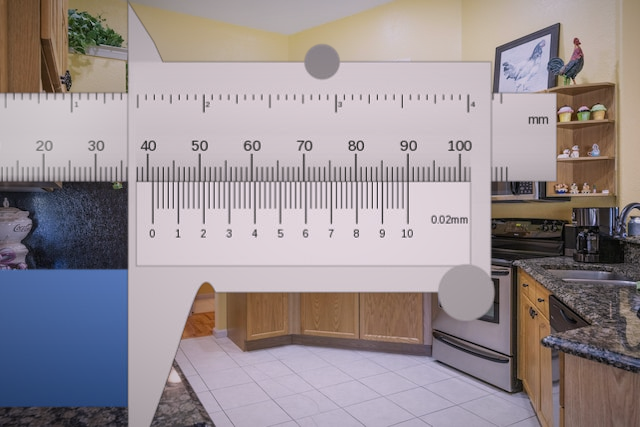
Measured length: 41.0 mm
